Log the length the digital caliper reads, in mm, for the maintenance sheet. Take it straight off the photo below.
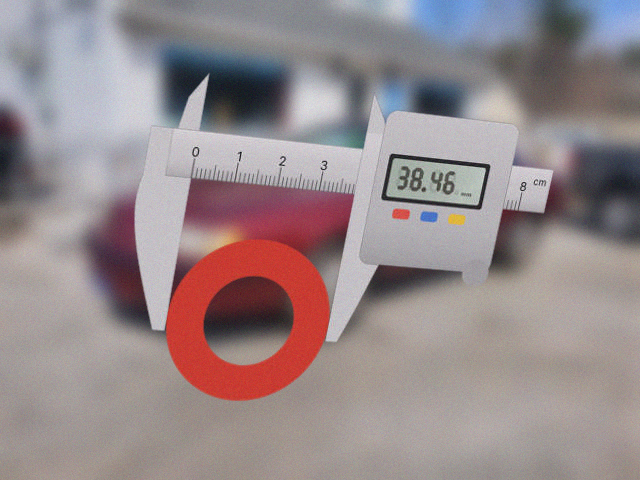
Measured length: 38.46 mm
